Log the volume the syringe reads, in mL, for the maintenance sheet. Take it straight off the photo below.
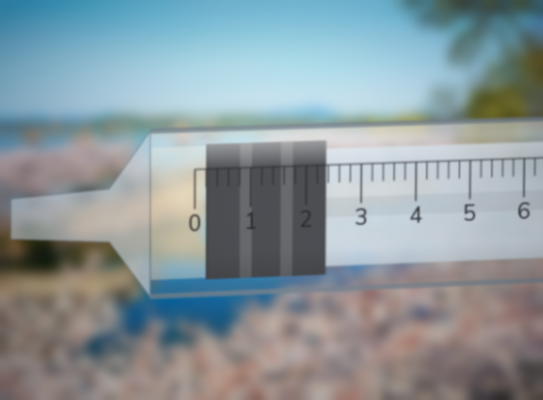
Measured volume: 0.2 mL
